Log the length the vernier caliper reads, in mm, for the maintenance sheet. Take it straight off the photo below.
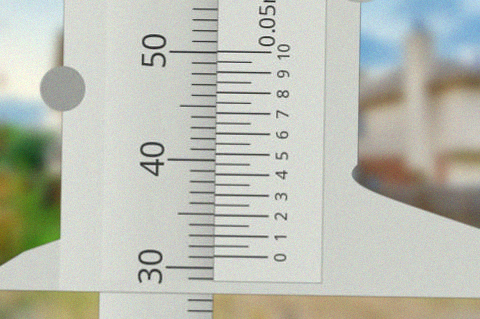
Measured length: 31.1 mm
